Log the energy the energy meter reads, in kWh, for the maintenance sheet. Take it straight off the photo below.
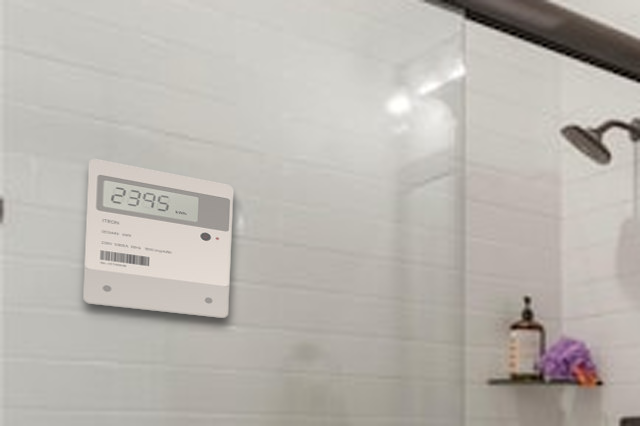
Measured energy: 2395 kWh
